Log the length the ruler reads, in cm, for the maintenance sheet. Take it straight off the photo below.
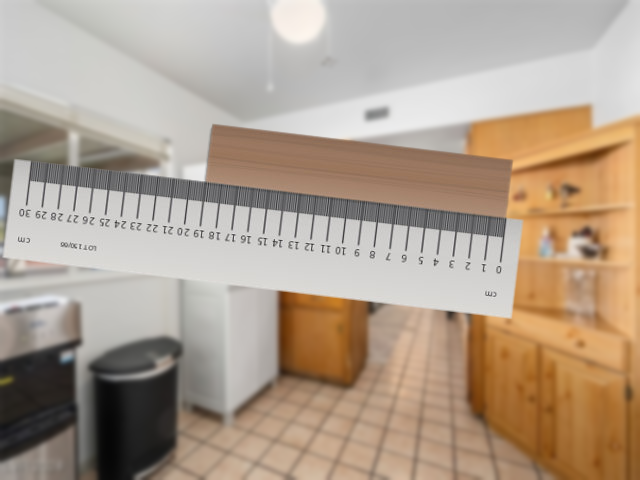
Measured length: 19 cm
